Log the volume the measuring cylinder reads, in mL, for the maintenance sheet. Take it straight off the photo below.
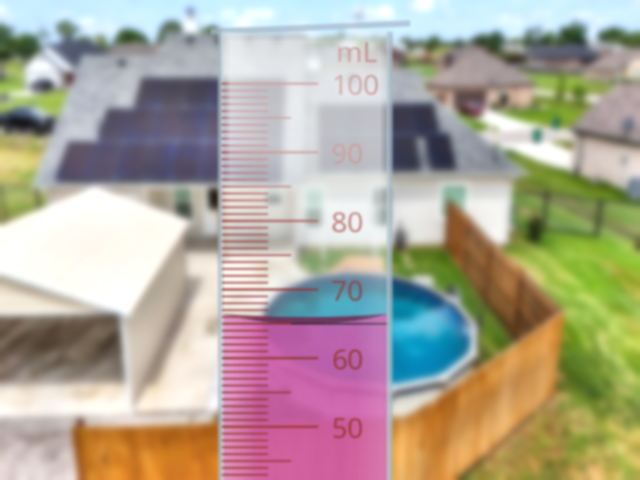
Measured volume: 65 mL
